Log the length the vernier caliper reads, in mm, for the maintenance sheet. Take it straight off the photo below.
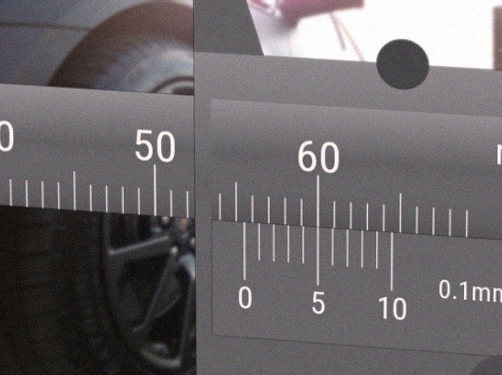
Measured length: 55.5 mm
